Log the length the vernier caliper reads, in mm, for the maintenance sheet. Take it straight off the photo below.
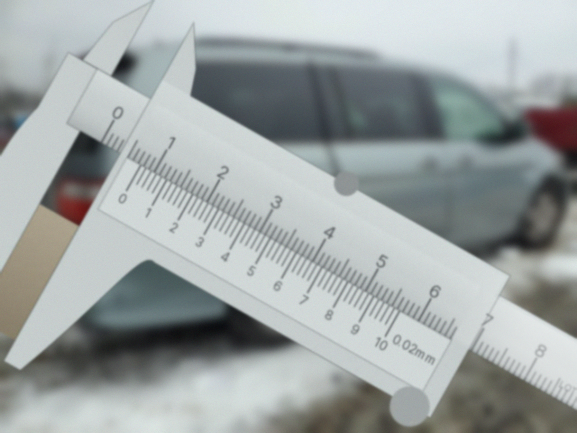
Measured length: 7.5 mm
